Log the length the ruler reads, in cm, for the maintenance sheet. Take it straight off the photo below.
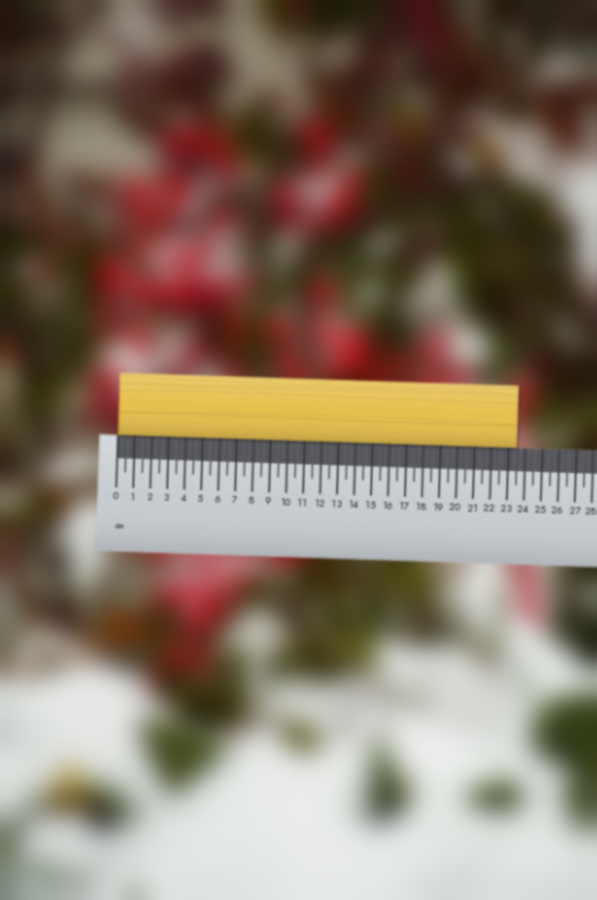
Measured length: 23.5 cm
